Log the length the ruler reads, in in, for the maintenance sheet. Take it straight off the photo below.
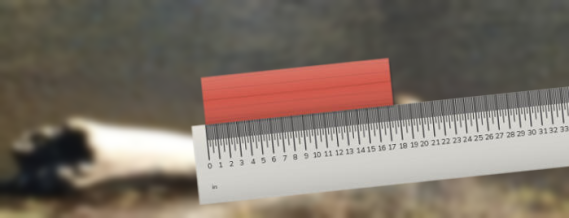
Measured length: 17.5 in
